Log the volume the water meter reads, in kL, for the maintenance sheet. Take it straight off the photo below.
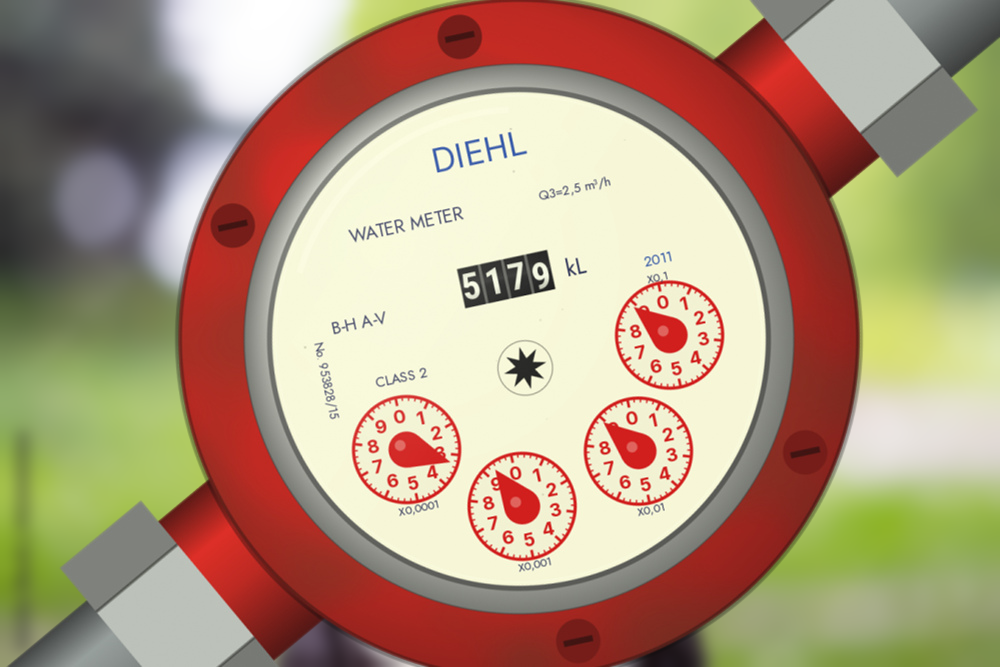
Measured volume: 5178.8893 kL
